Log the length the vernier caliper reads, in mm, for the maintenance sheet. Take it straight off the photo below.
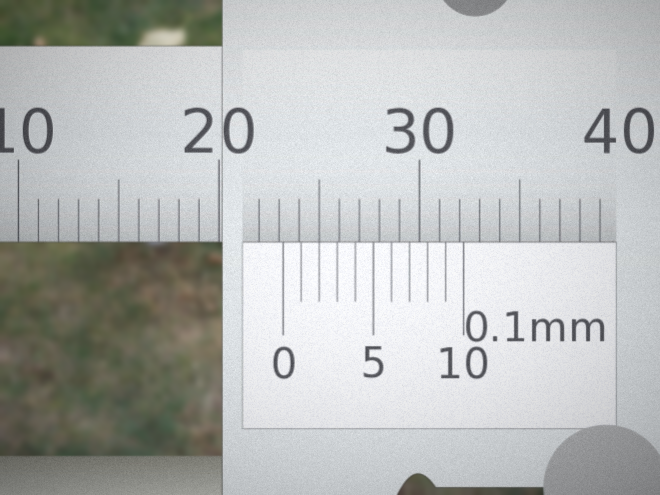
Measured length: 23.2 mm
